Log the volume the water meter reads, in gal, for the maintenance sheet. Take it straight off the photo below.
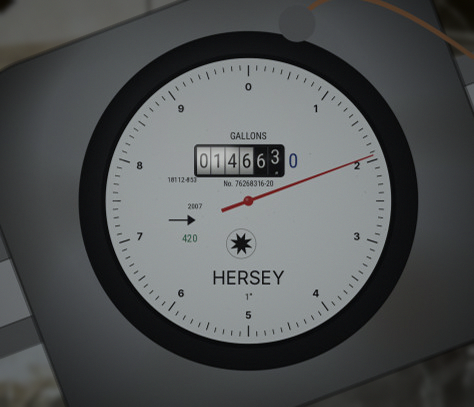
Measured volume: 146631.9 gal
